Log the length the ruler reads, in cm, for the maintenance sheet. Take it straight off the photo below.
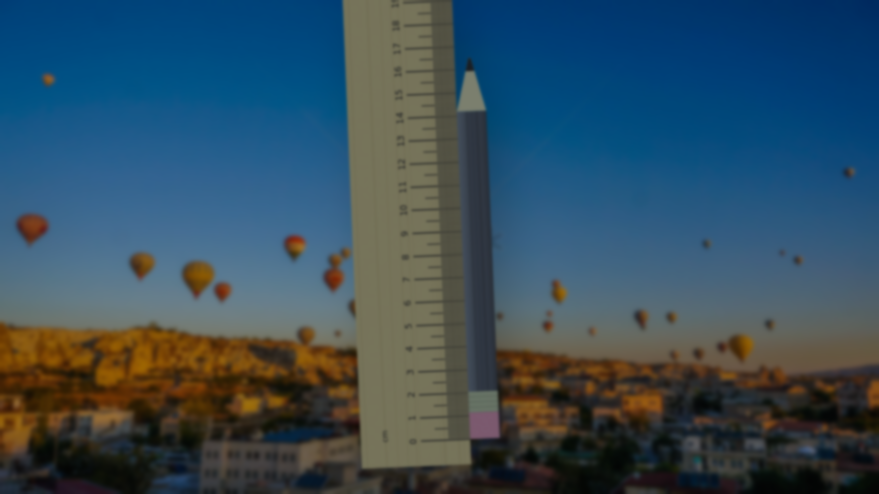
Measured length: 16.5 cm
